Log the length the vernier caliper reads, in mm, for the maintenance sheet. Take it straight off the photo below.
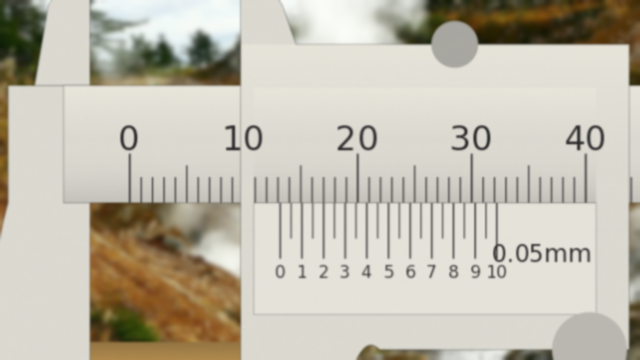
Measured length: 13.2 mm
